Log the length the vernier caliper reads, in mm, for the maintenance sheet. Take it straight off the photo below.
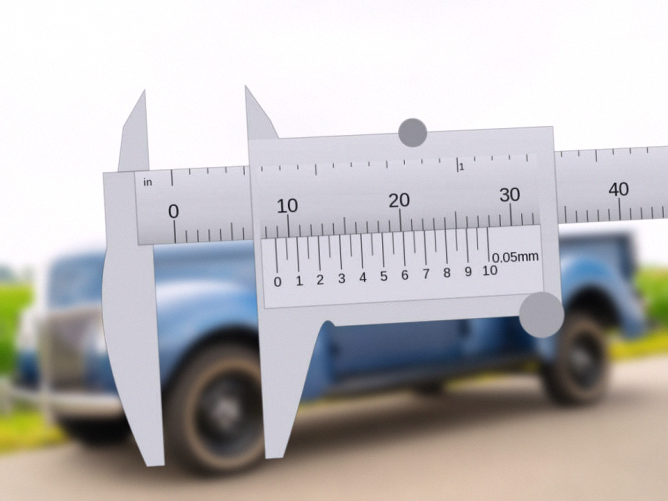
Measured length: 8.8 mm
